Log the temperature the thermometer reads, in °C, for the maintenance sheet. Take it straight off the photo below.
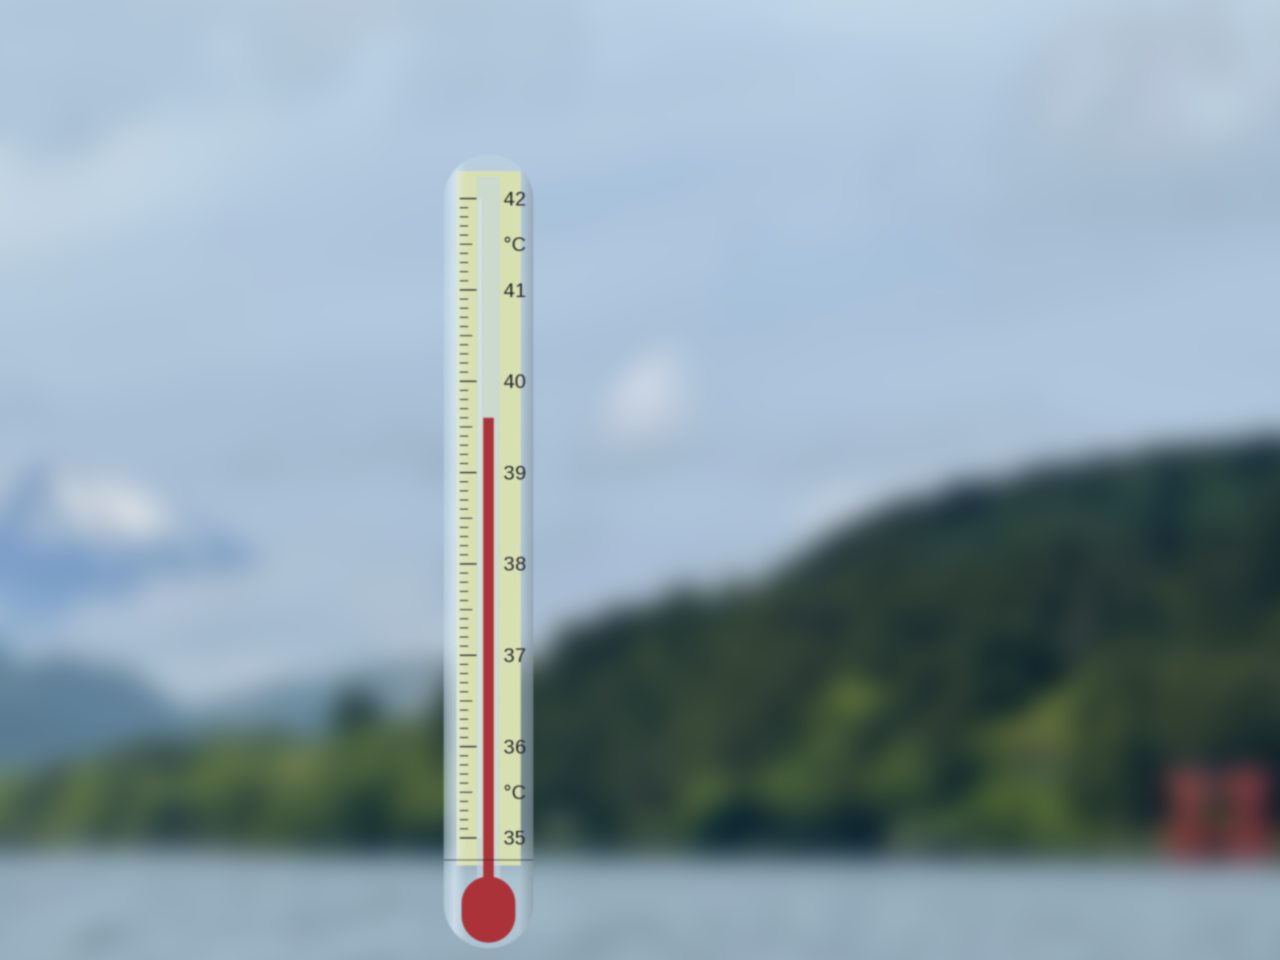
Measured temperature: 39.6 °C
